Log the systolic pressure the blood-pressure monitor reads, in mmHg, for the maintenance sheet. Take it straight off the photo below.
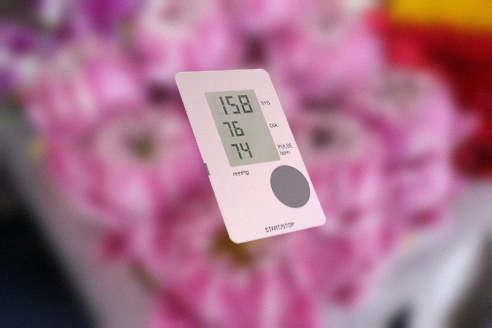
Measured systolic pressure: 158 mmHg
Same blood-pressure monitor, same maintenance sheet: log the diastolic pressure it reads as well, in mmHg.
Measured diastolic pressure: 76 mmHg
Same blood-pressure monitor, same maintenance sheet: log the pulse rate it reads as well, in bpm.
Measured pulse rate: 74 bpm
